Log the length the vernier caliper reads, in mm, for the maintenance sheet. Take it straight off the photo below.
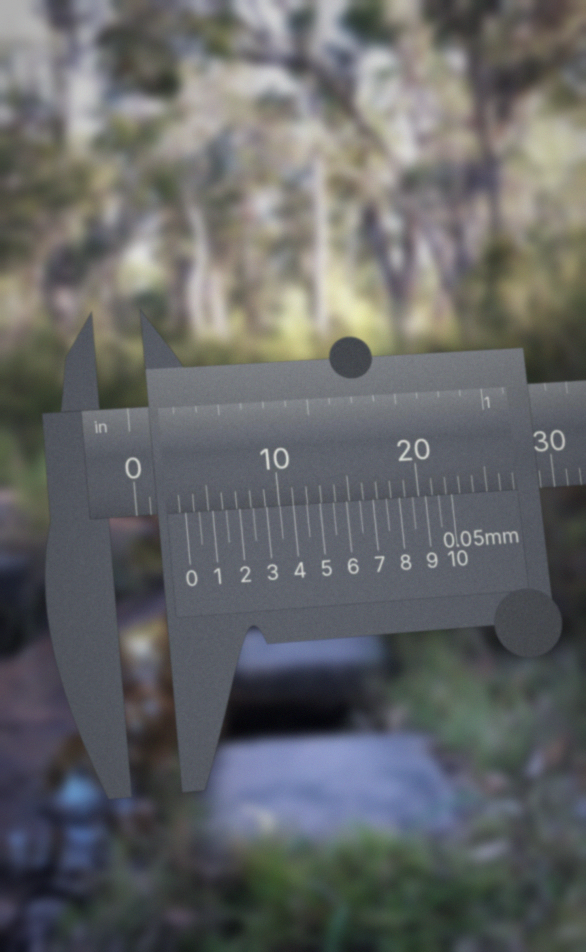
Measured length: 3.4 mm
